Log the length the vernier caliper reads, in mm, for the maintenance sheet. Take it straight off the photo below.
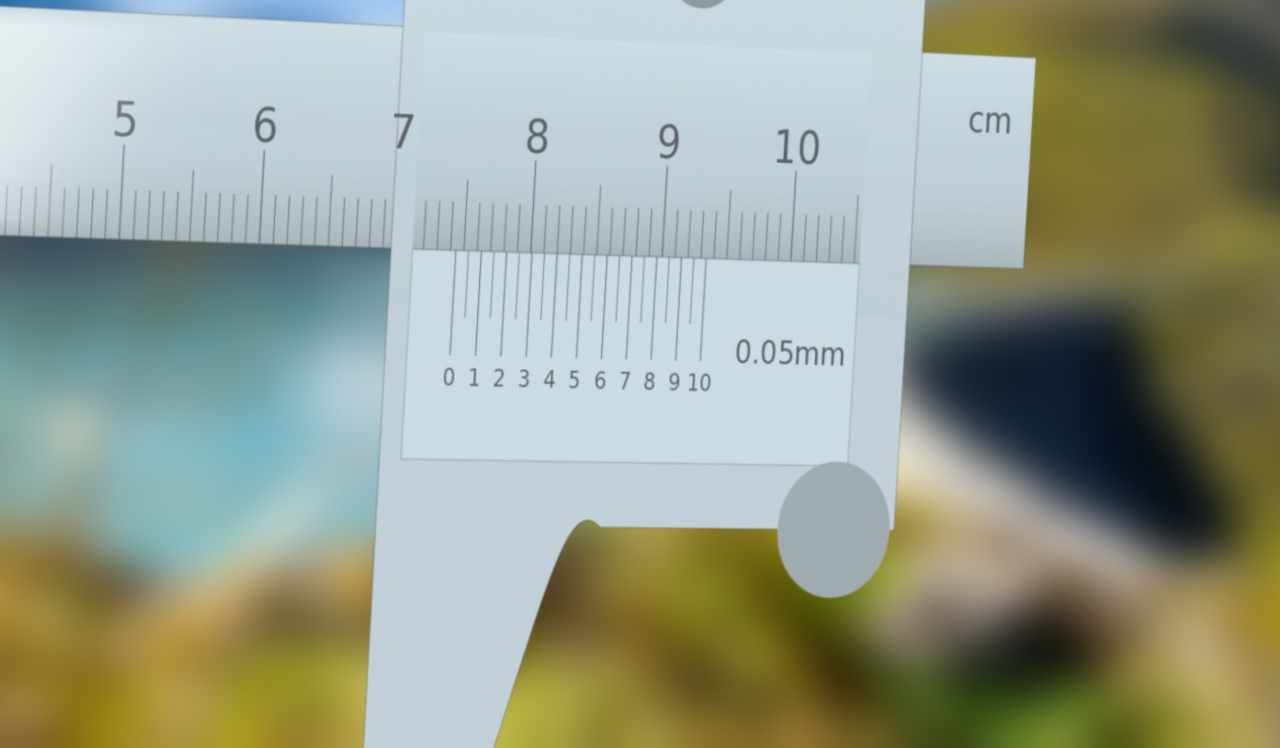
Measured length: 74.4 mm
